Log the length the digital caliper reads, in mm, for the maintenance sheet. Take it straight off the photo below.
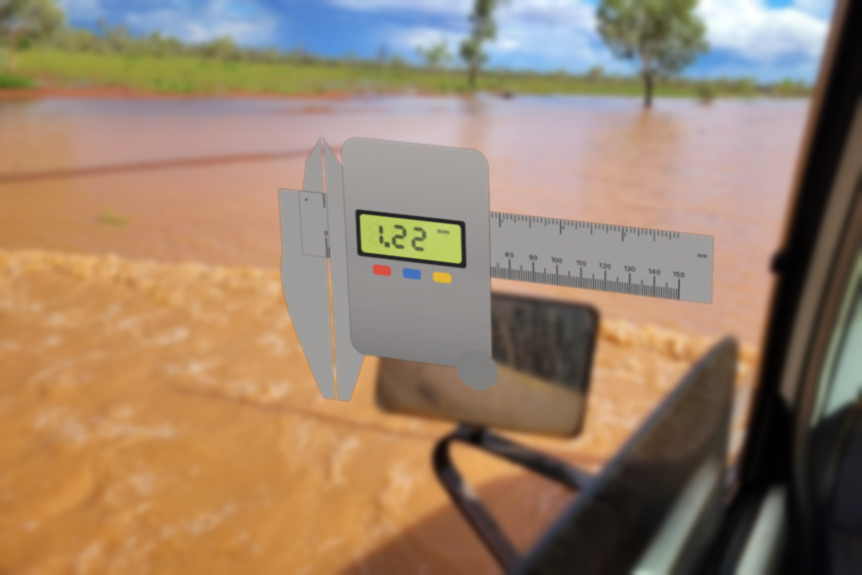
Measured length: 1.22 mm
